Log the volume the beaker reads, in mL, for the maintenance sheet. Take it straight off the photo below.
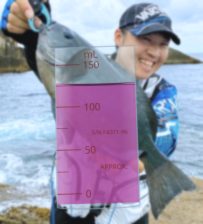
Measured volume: 125 mL
